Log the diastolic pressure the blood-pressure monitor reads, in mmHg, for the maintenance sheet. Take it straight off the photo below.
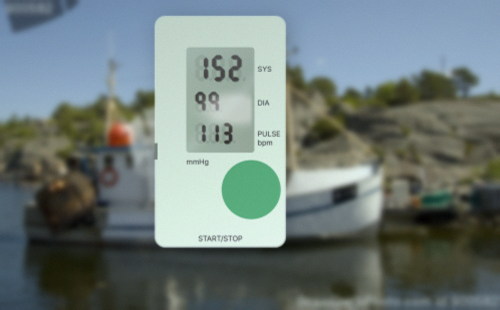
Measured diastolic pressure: 99 mmHg
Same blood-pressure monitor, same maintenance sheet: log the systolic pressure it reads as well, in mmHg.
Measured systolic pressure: 152 mmHg
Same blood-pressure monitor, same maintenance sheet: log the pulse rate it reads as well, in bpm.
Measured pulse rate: 113 bpm
